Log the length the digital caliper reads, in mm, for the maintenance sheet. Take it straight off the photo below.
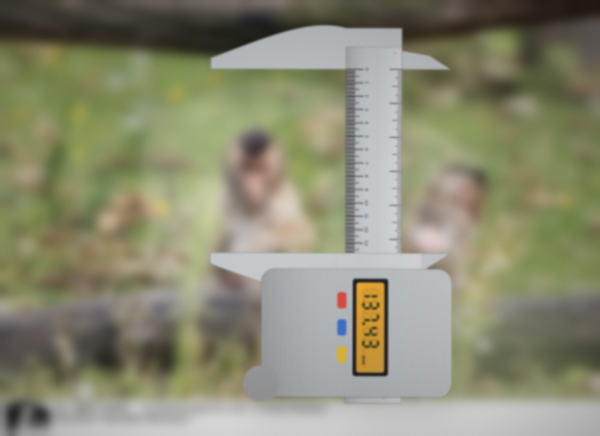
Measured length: 137.43 mm
